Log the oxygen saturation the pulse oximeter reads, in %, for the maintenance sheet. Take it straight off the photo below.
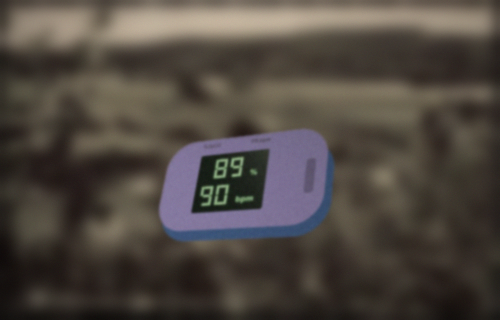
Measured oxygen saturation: 89 %
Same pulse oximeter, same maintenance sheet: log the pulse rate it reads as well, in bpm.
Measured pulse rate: 90 bpm
